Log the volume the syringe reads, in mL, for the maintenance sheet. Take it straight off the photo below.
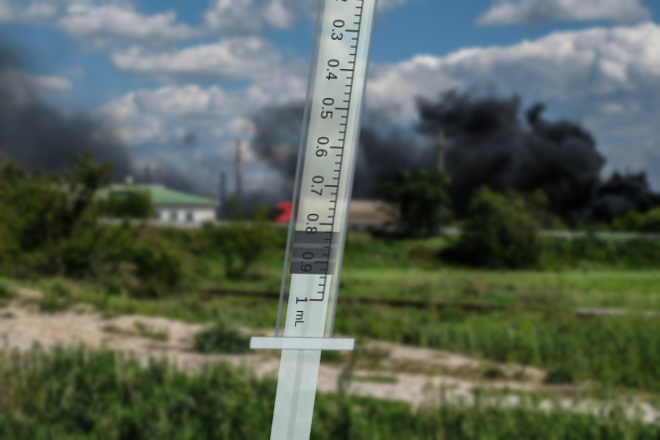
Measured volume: 0.82 mL
